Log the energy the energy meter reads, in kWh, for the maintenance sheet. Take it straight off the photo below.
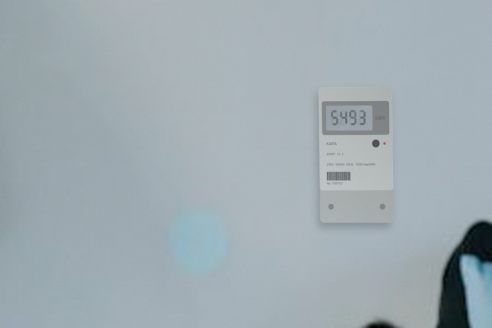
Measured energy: 5493 kWh
